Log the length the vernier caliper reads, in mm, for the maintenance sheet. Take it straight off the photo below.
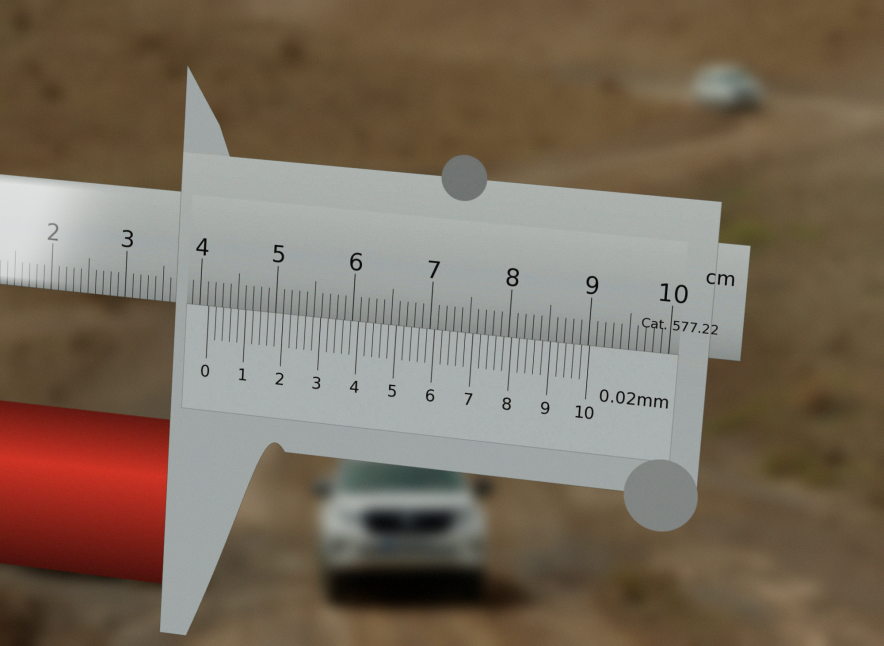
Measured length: 41.2 mm
